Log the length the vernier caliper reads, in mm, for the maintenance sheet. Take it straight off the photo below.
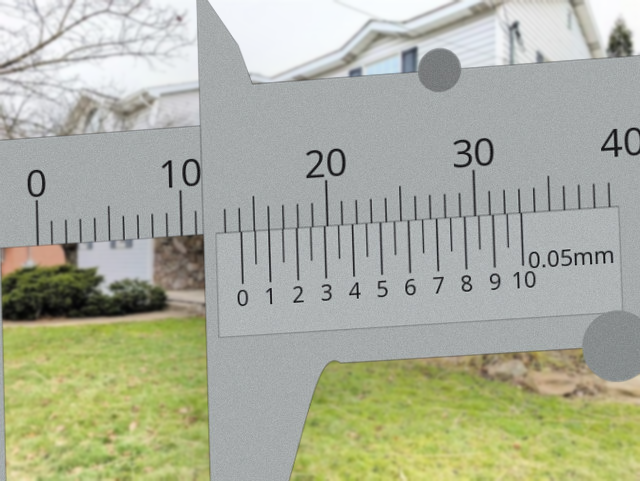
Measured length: 14.1 mm
